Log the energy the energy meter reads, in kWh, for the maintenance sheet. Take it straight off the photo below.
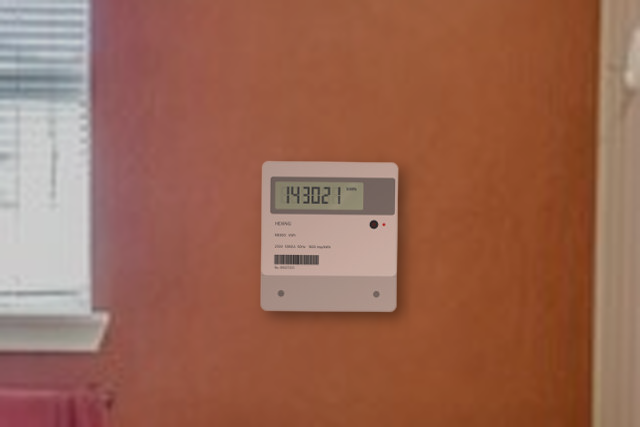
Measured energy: 143021 kWh
